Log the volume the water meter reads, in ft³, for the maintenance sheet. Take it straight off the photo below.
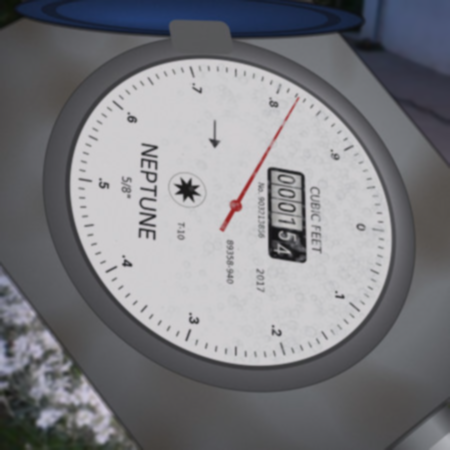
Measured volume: 153.82 ft³
